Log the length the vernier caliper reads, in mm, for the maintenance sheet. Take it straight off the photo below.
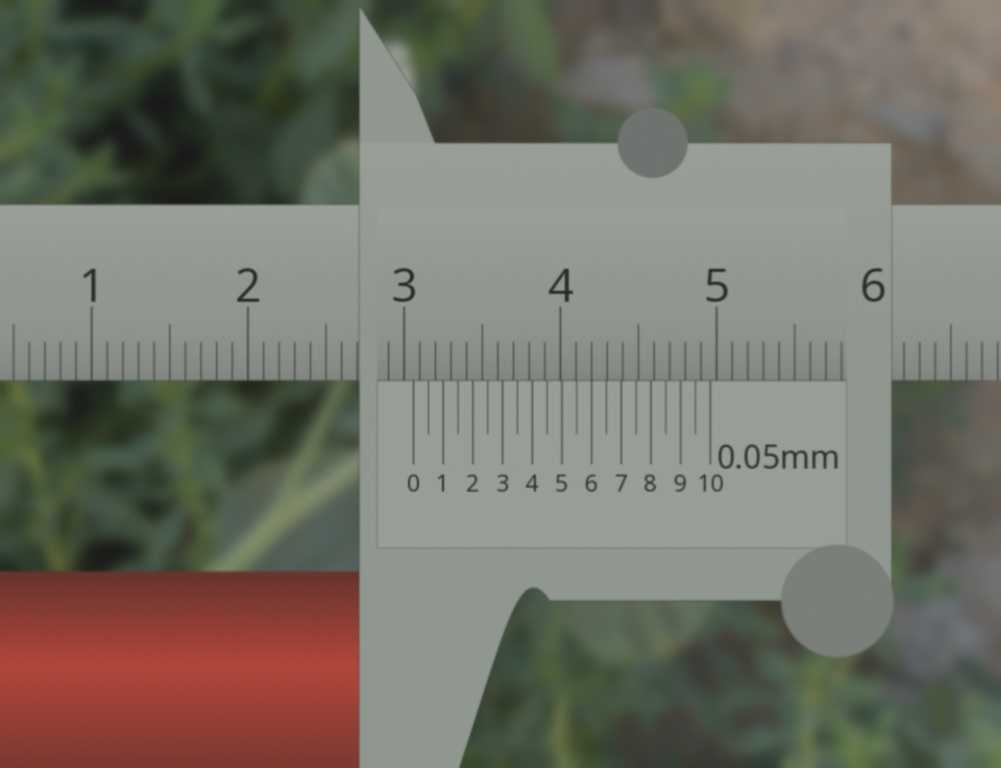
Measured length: 30.6 mm
